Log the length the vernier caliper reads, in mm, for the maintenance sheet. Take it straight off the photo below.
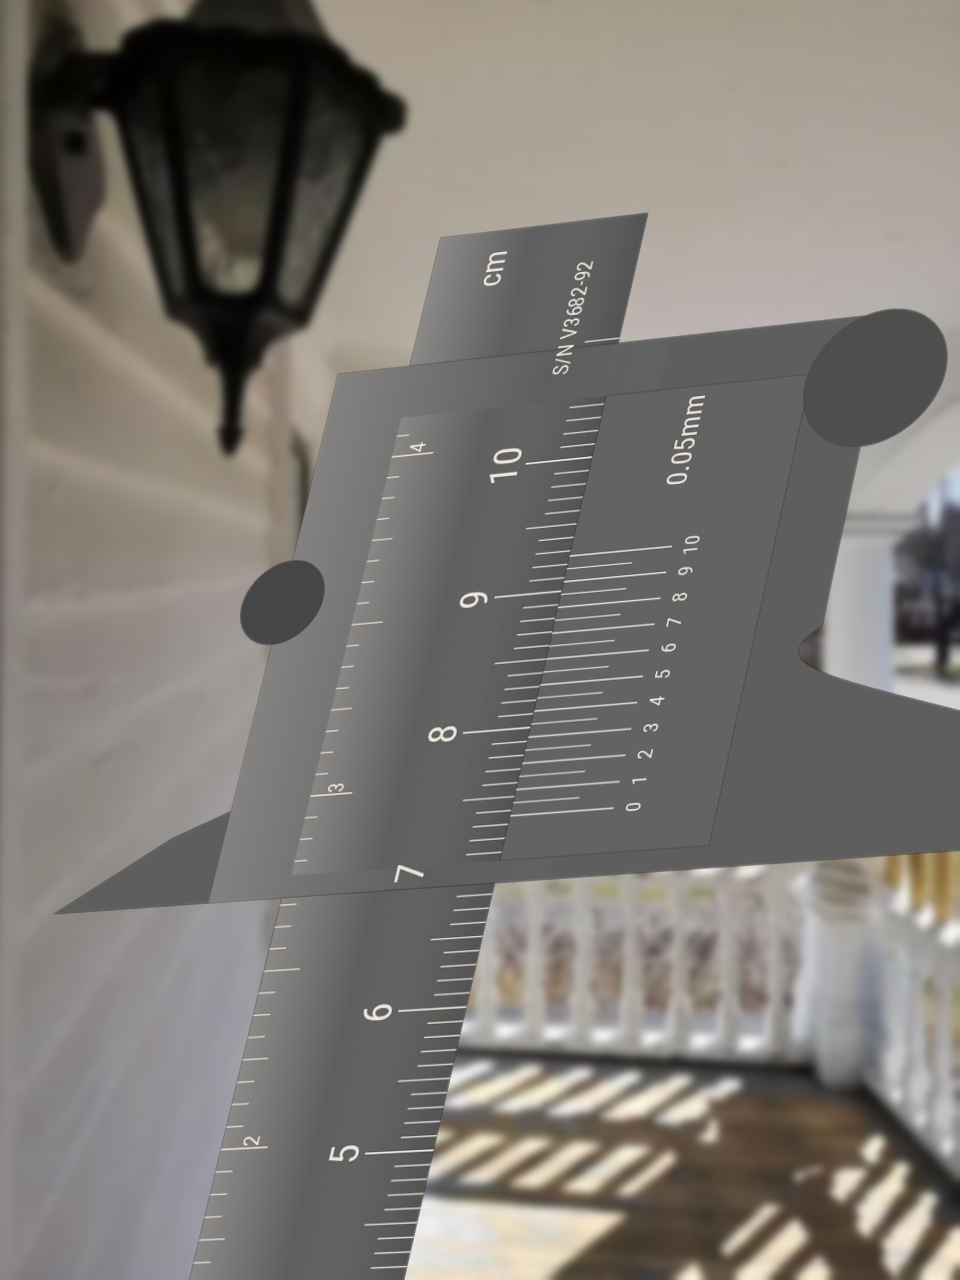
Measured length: 73.6 mm
